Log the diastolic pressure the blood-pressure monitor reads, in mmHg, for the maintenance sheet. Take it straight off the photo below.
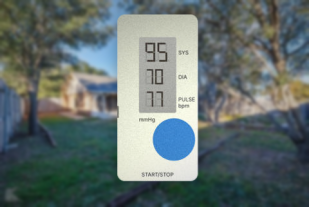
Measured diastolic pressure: 70 mmHg
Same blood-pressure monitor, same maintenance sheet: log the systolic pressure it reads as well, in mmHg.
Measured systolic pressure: 95 mmHg
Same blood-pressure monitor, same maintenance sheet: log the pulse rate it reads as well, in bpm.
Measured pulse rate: 77 bpm
